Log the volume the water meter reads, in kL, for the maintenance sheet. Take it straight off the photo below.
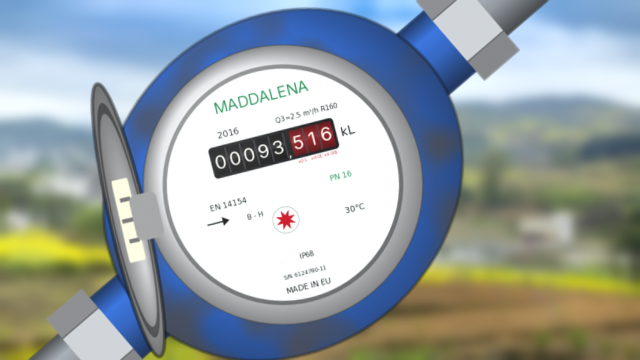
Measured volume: 93.516 kL
